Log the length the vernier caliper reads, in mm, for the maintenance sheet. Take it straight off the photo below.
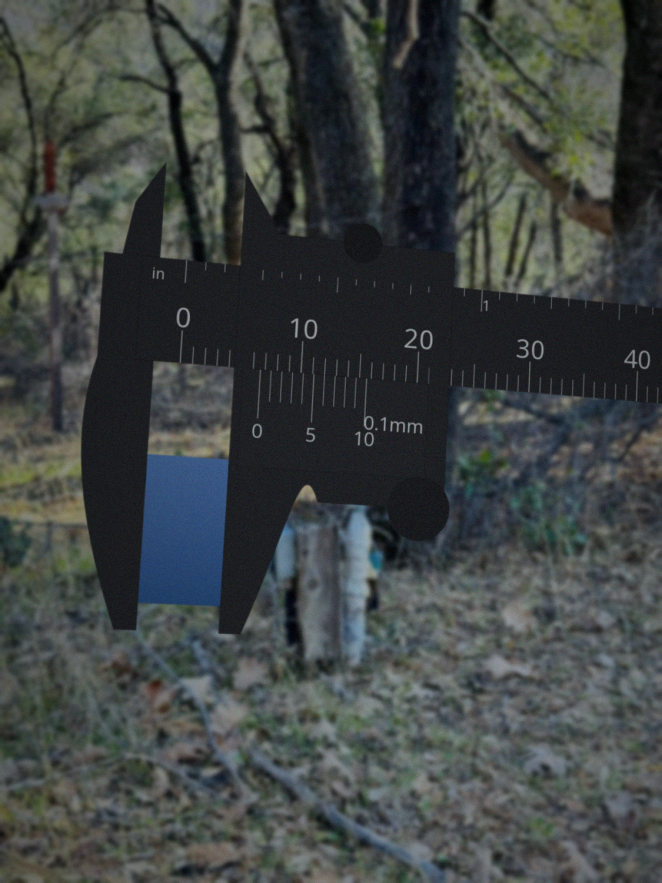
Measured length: 6.6 mm
